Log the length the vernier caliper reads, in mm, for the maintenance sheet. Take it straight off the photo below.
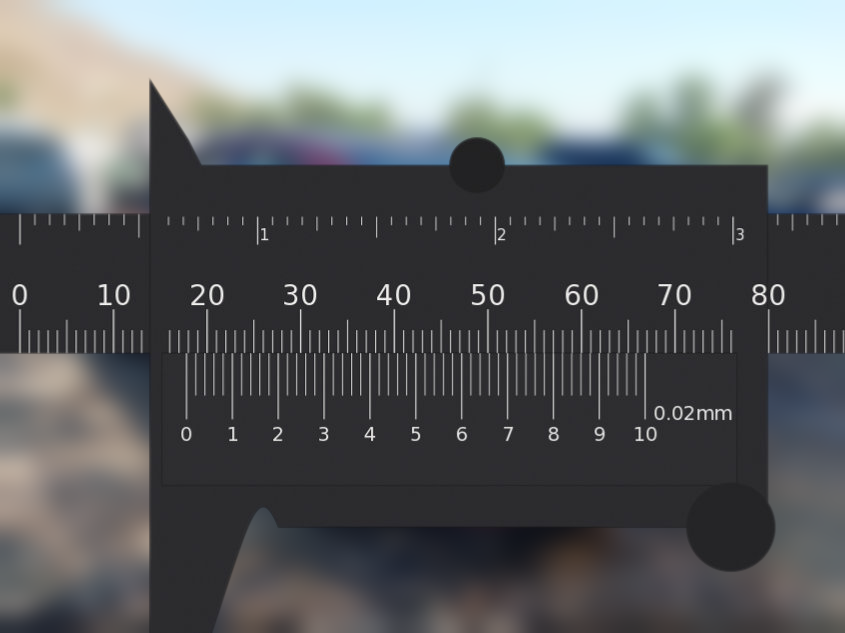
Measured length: 17.8 mm
